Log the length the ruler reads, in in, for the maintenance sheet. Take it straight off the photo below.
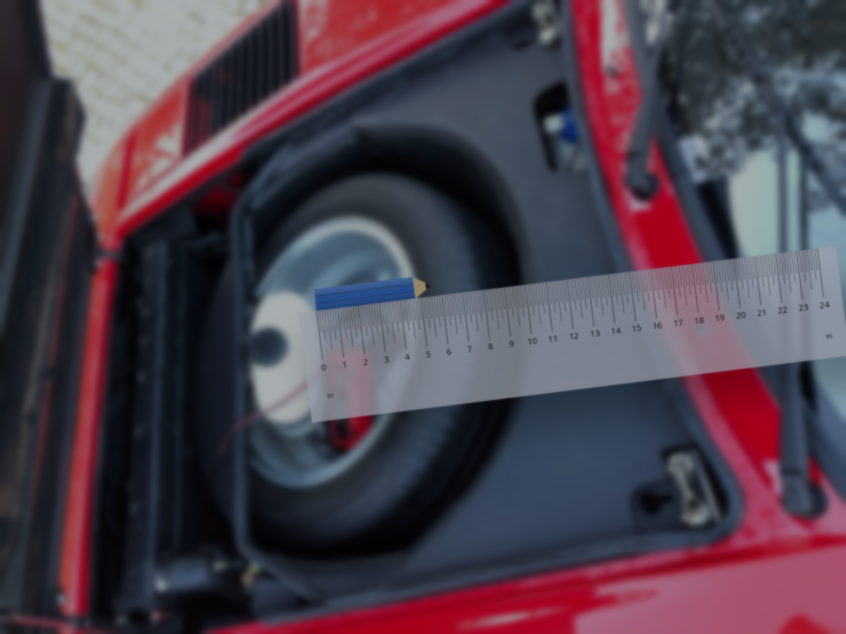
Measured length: 5.5 in
